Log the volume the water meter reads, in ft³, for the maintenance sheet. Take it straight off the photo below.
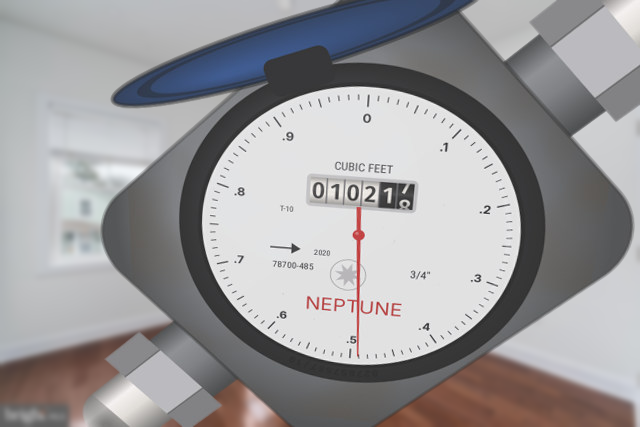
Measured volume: 10217.49 ft³
